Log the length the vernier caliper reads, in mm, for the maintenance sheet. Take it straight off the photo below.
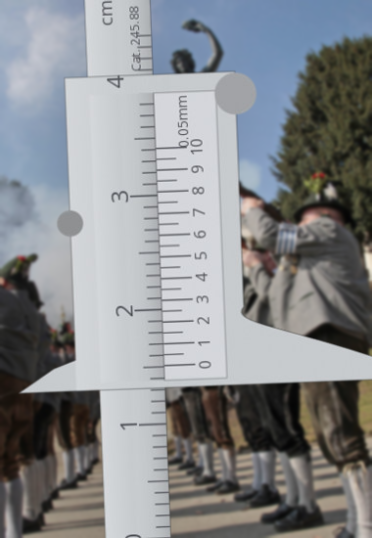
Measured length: 15.1 mm
